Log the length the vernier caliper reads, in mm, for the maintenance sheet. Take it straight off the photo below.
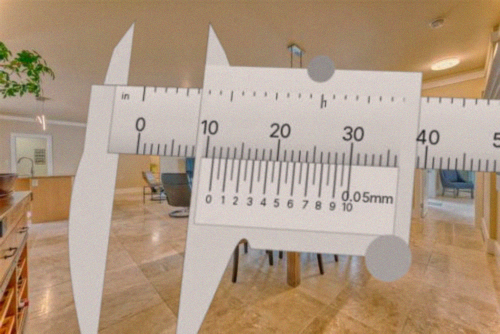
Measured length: 11.0 mm
